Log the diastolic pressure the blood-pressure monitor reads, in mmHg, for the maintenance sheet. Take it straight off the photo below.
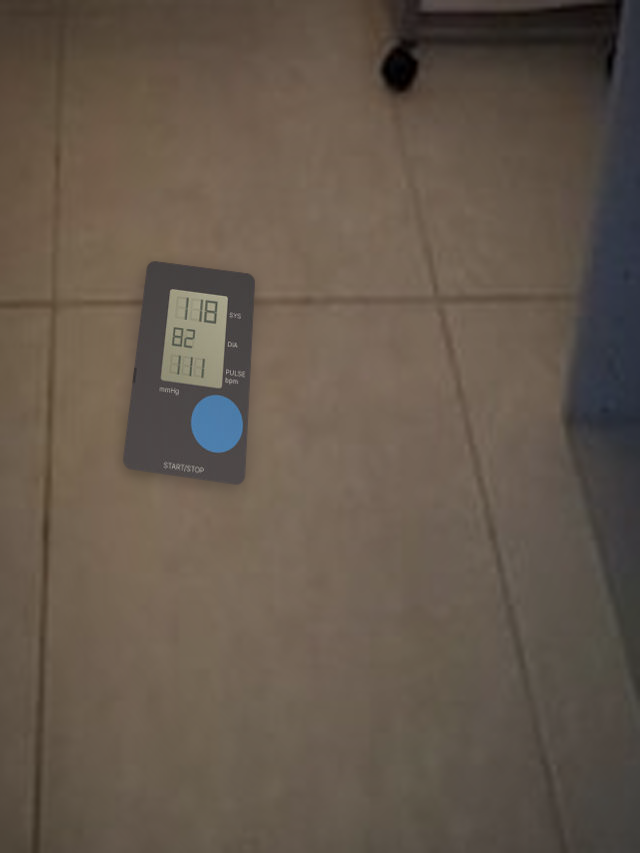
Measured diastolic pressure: 82 mmHg
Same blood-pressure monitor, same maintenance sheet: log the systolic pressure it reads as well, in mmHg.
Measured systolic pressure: 118 mmHg
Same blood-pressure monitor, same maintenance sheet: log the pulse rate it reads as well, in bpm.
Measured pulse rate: 111 bpm
